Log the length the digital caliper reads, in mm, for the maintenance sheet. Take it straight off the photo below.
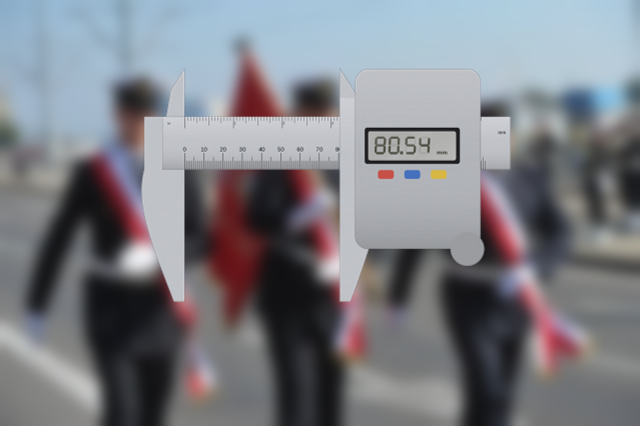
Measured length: 80.54 mm
